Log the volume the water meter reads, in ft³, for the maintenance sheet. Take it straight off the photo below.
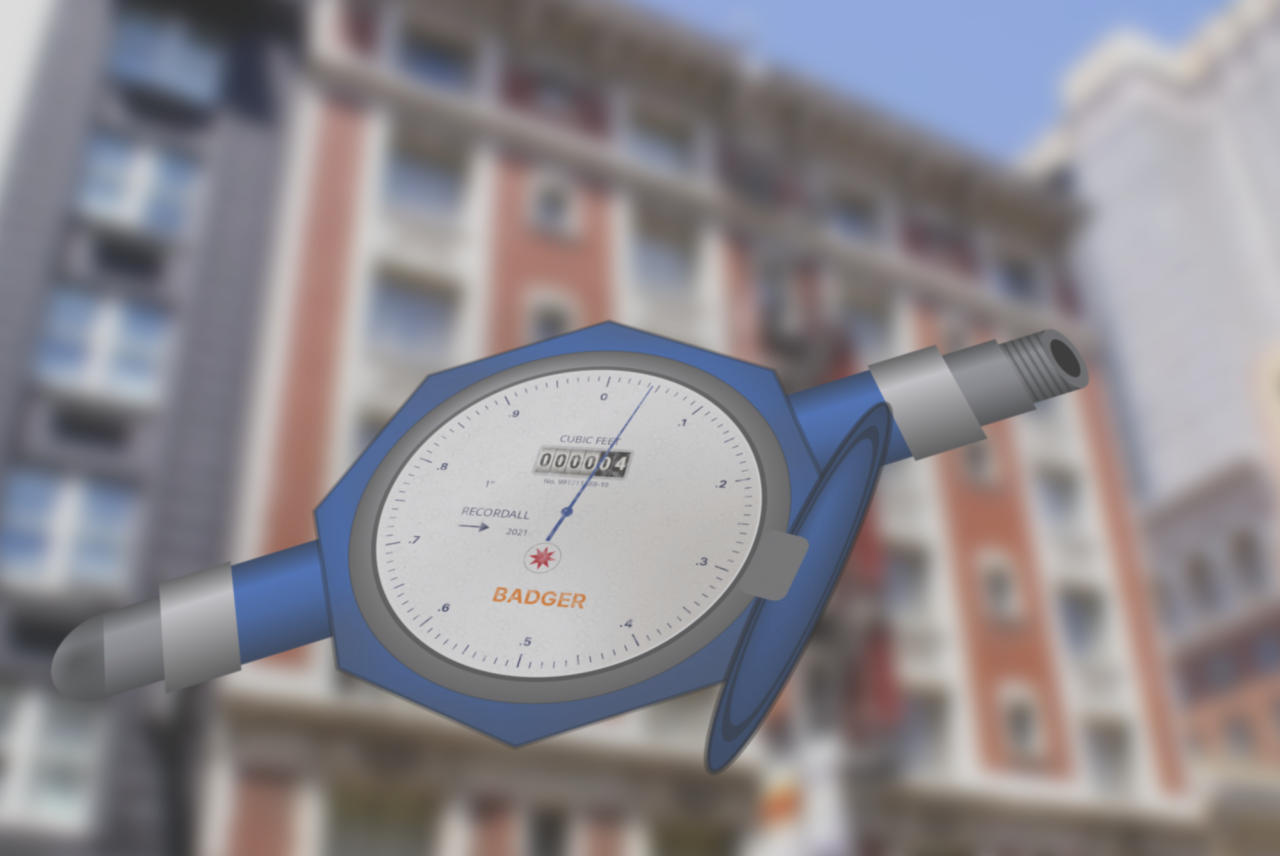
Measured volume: 4.04 ft³
